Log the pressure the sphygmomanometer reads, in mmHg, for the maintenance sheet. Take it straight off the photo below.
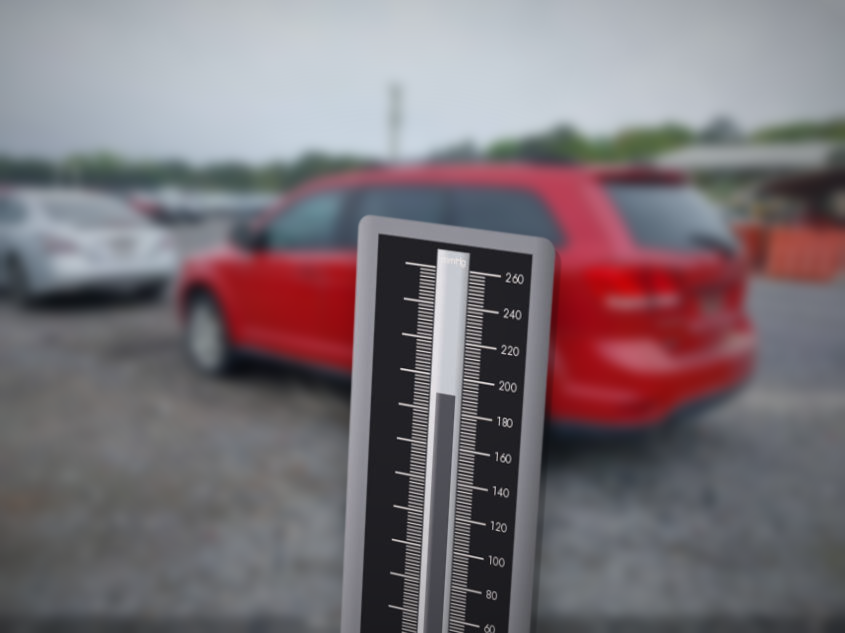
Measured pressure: 190 mmHg
